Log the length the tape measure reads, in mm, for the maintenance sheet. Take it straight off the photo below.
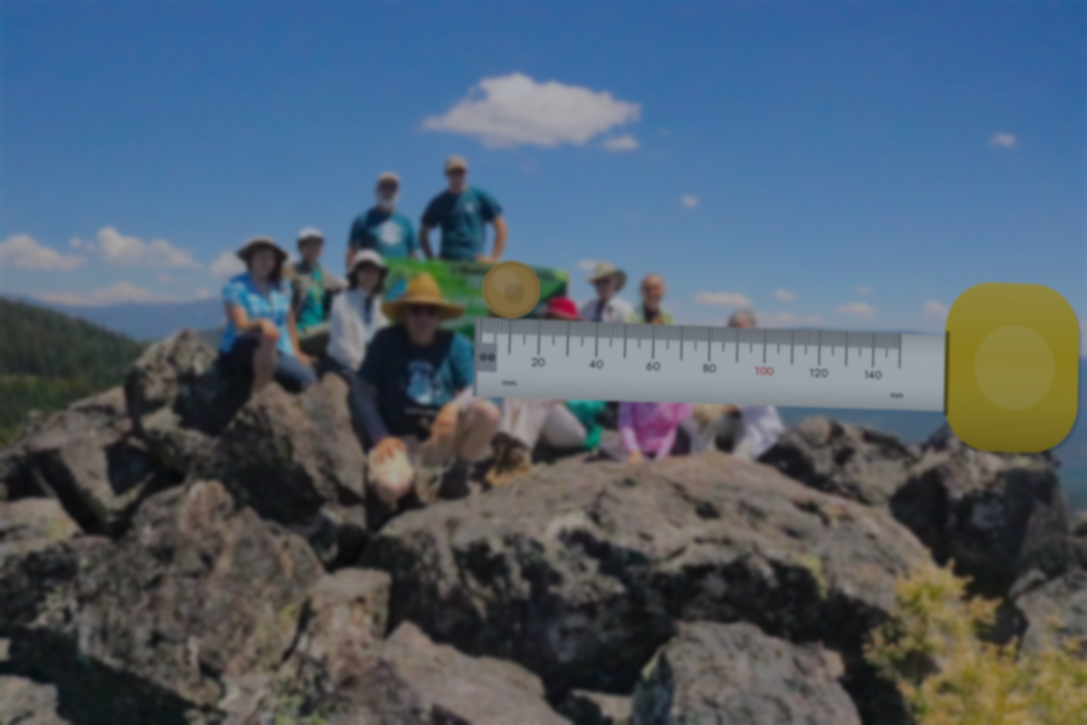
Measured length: 20 mm
